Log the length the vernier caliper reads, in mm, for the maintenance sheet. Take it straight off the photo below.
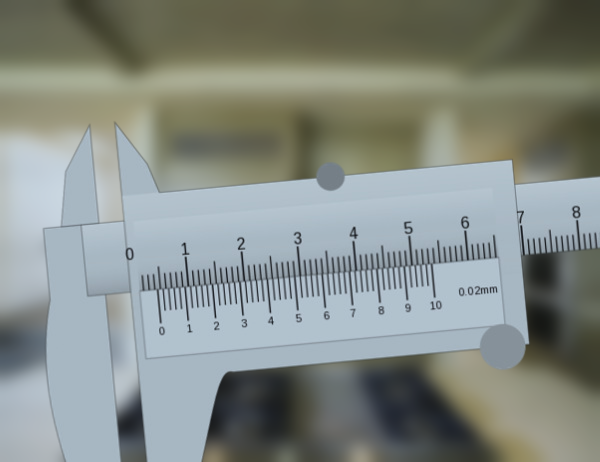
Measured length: 4.5 mm
